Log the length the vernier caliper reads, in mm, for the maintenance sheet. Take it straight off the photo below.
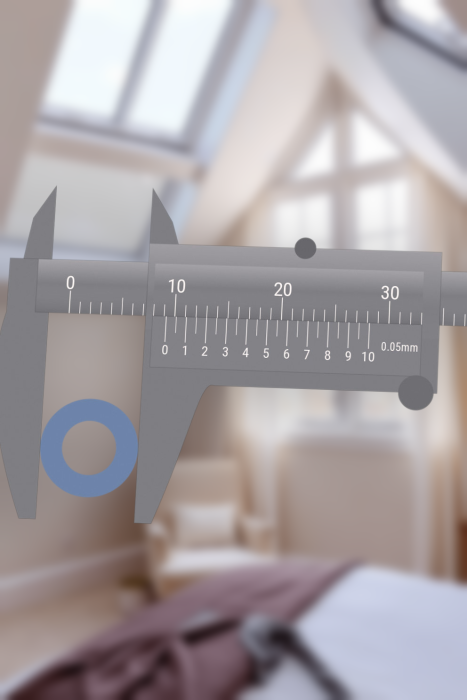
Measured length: 9.2 mm
